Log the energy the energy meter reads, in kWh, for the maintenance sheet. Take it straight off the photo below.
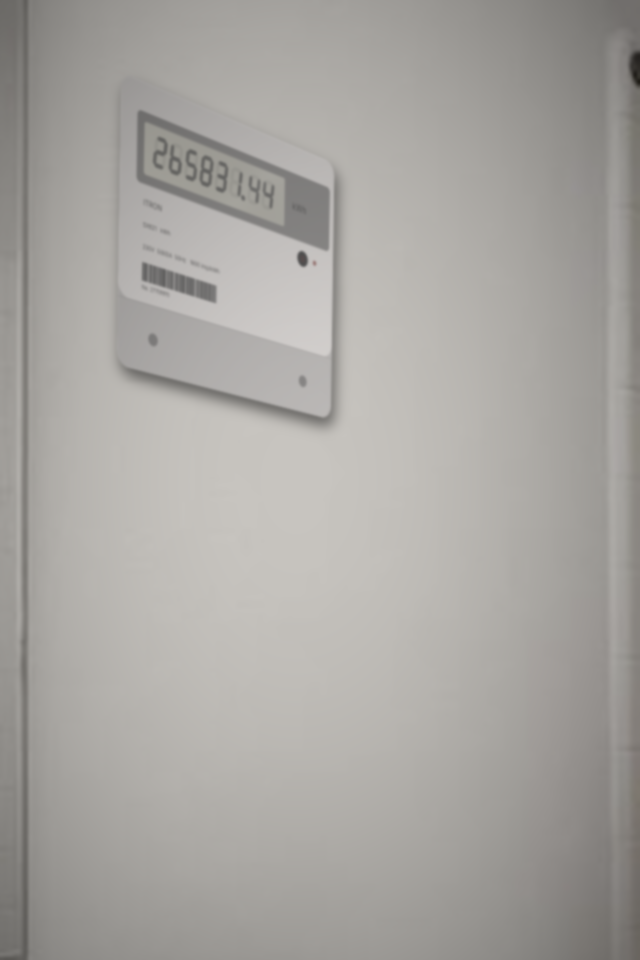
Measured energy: 265831.44 kWh
